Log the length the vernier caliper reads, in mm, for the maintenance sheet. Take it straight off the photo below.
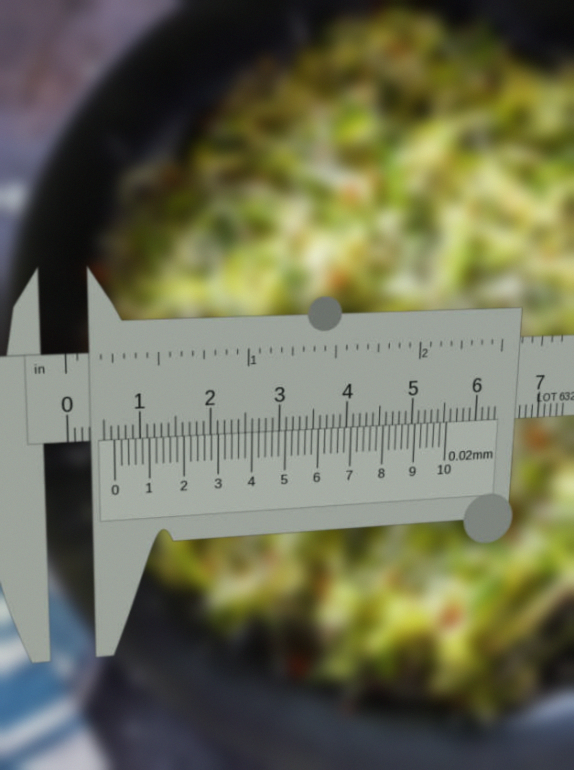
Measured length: 6.4 mm
